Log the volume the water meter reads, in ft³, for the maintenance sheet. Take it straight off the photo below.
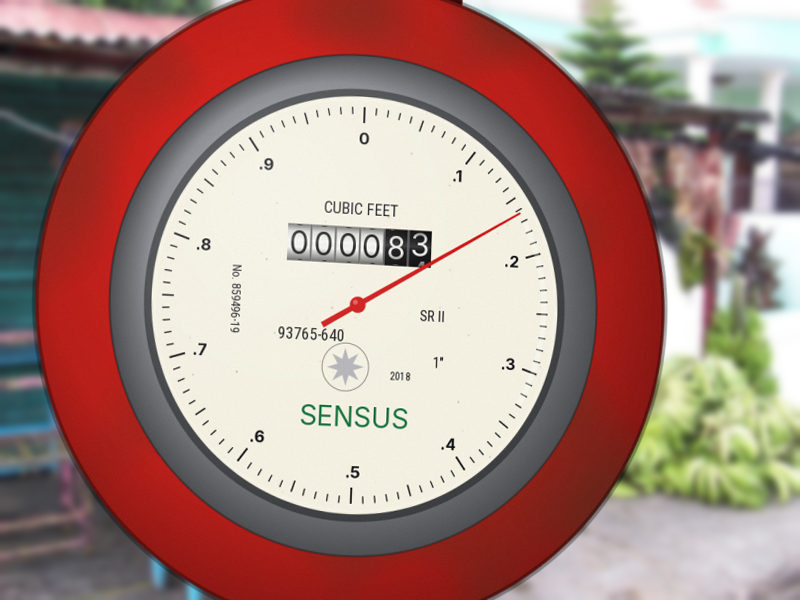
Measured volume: 83.16 ft³
